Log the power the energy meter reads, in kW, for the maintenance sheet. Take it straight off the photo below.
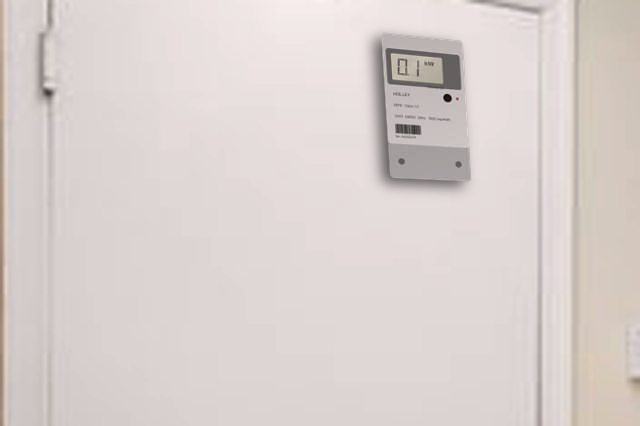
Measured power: 0.1 kW
